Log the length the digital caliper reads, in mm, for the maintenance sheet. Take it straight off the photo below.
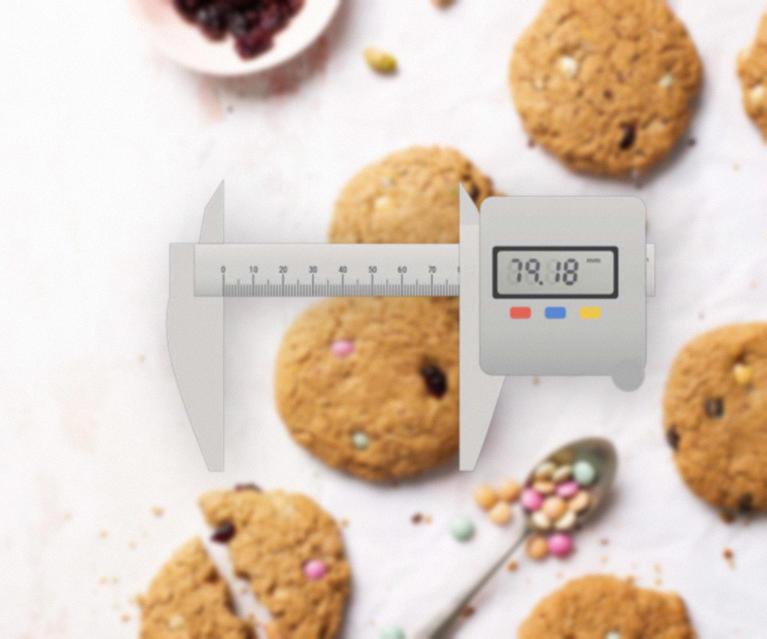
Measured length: 79.18 mm
